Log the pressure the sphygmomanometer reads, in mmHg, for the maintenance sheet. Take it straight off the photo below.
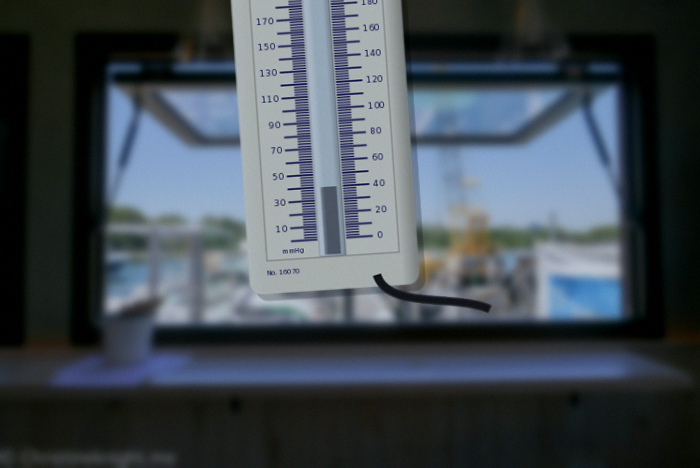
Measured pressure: 40 mmHg
